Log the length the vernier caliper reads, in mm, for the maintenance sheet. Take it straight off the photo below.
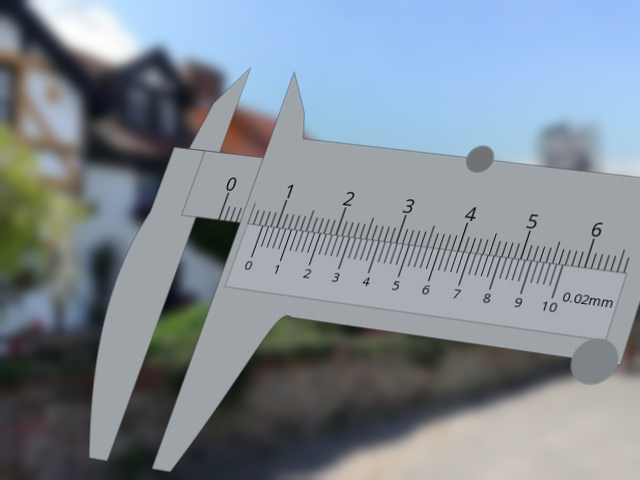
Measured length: 7.6 mm
